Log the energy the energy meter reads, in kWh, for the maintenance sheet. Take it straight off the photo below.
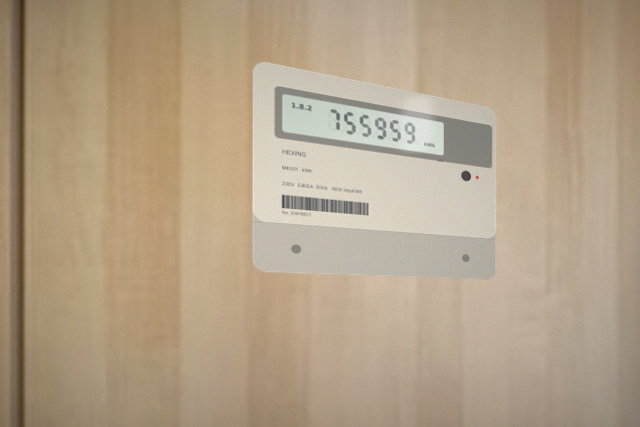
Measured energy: 755959 kWh
